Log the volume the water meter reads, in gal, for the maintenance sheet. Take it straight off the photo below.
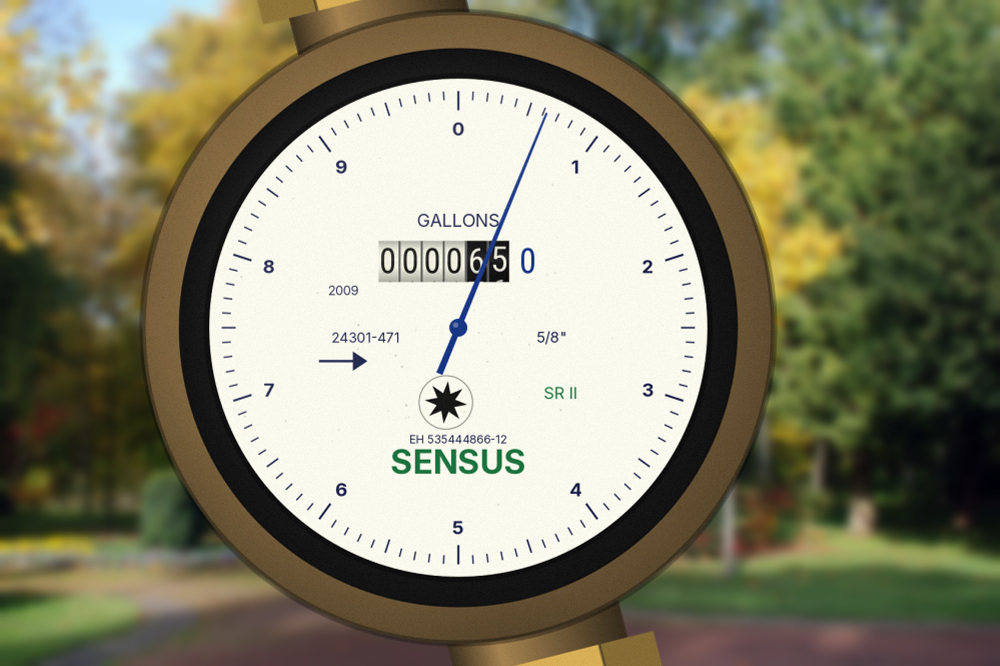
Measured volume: 650.6 gal
